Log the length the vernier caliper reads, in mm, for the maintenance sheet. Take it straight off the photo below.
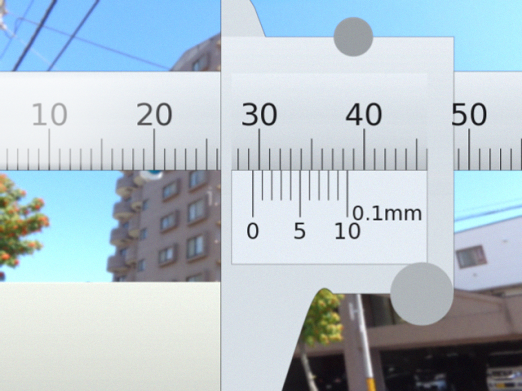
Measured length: 29.4 mm
